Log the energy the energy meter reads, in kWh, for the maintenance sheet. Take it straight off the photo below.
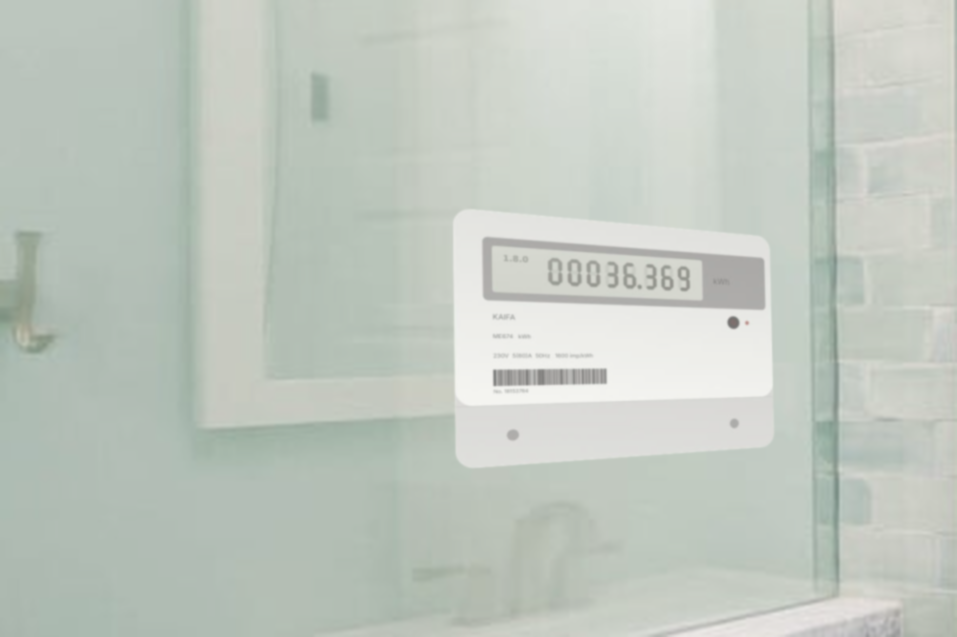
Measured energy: 36.369 kWh
